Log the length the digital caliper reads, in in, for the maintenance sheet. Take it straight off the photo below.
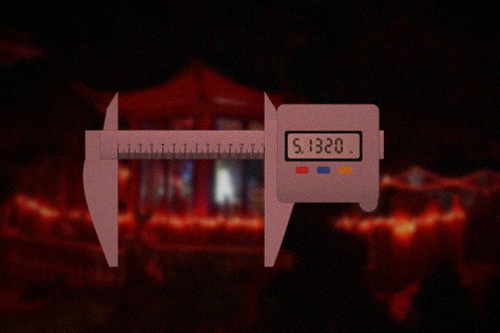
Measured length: 5.1320 in
